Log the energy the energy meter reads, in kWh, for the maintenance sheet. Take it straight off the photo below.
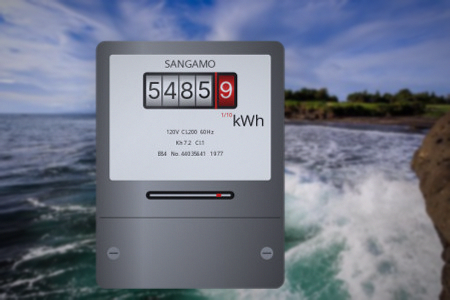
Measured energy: 5485.9 kWh
